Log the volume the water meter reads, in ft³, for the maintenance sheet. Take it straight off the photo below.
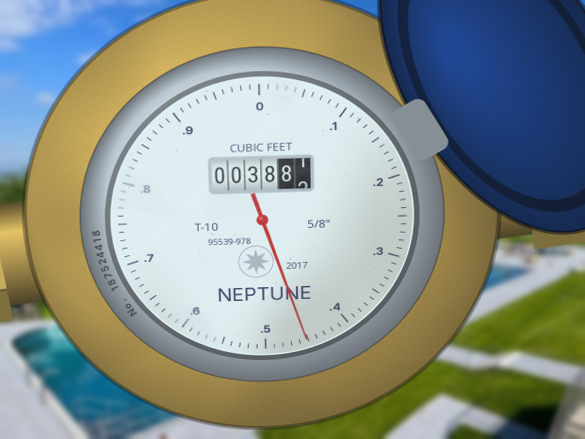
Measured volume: 3881.45 ft³
